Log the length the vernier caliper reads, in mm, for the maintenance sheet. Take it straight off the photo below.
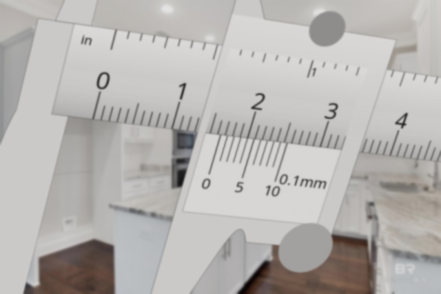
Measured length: 16.4 mm
